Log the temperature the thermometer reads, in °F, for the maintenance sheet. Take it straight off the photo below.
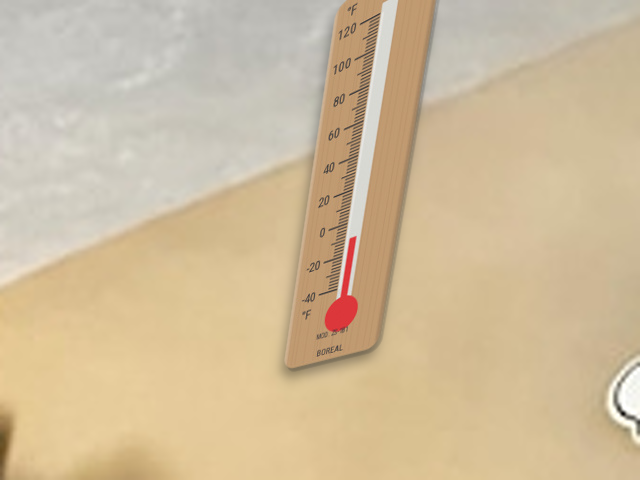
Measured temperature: -10 °F
